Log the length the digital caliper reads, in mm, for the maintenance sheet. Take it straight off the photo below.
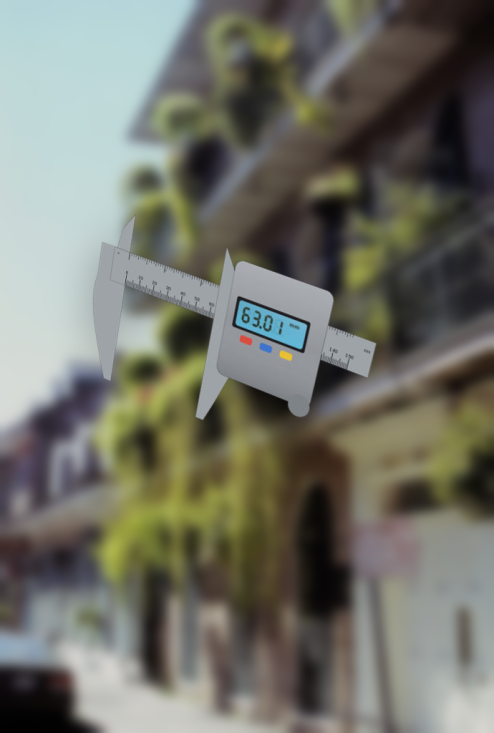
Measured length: 63.01 mm
